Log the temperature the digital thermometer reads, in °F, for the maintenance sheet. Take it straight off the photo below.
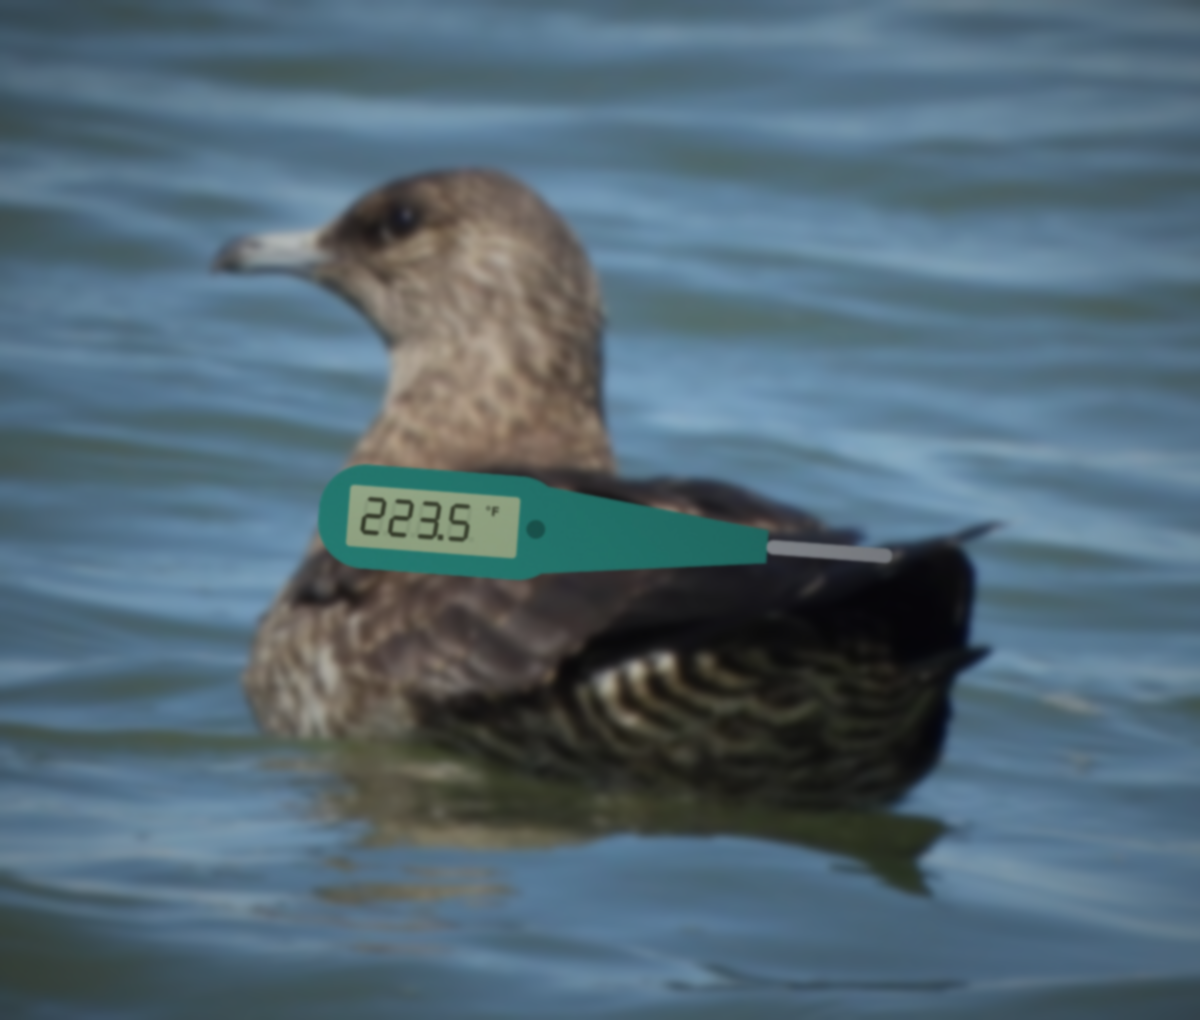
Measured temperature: 223.5 °F
